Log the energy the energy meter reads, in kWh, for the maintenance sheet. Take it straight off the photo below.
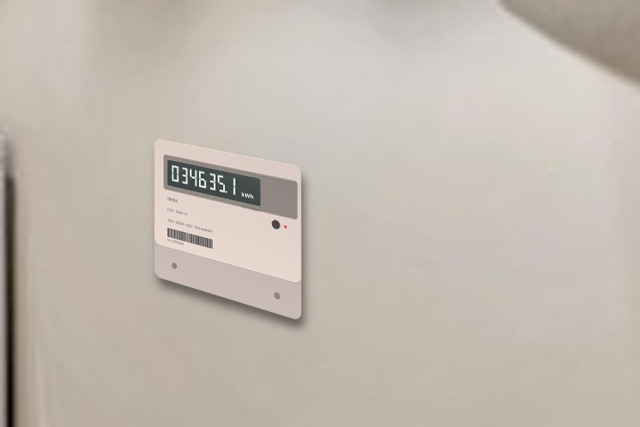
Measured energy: 34635.1 kWh
